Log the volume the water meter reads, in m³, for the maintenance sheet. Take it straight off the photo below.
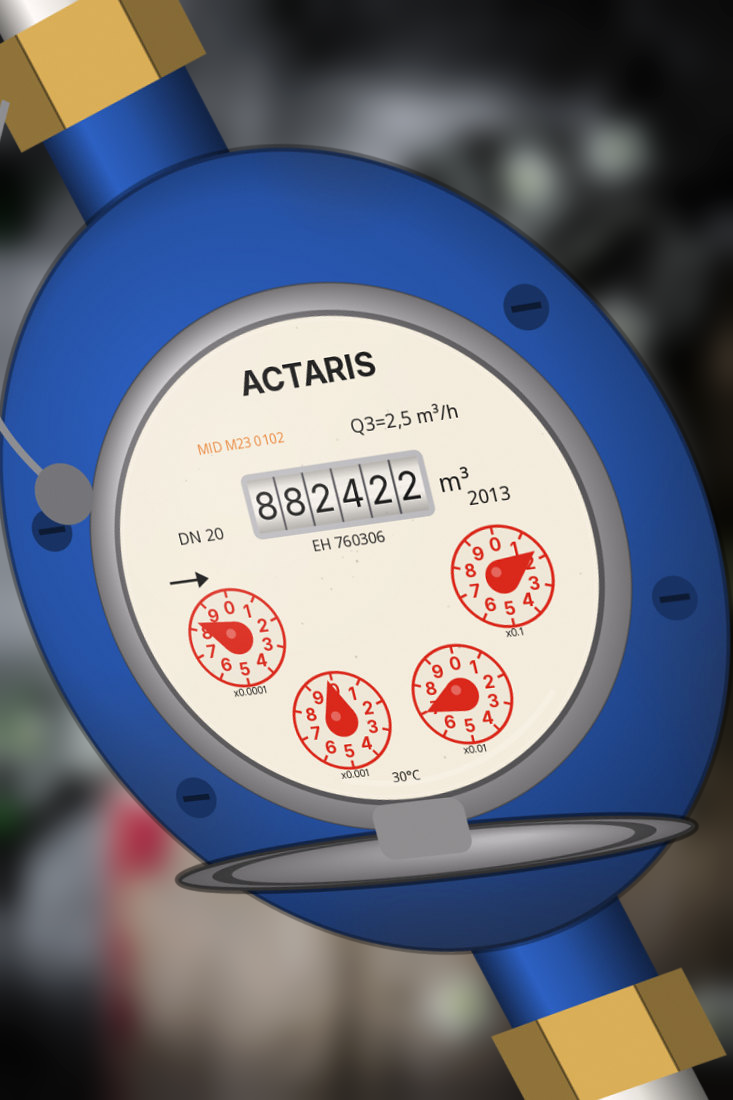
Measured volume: 882422.1698 m³
